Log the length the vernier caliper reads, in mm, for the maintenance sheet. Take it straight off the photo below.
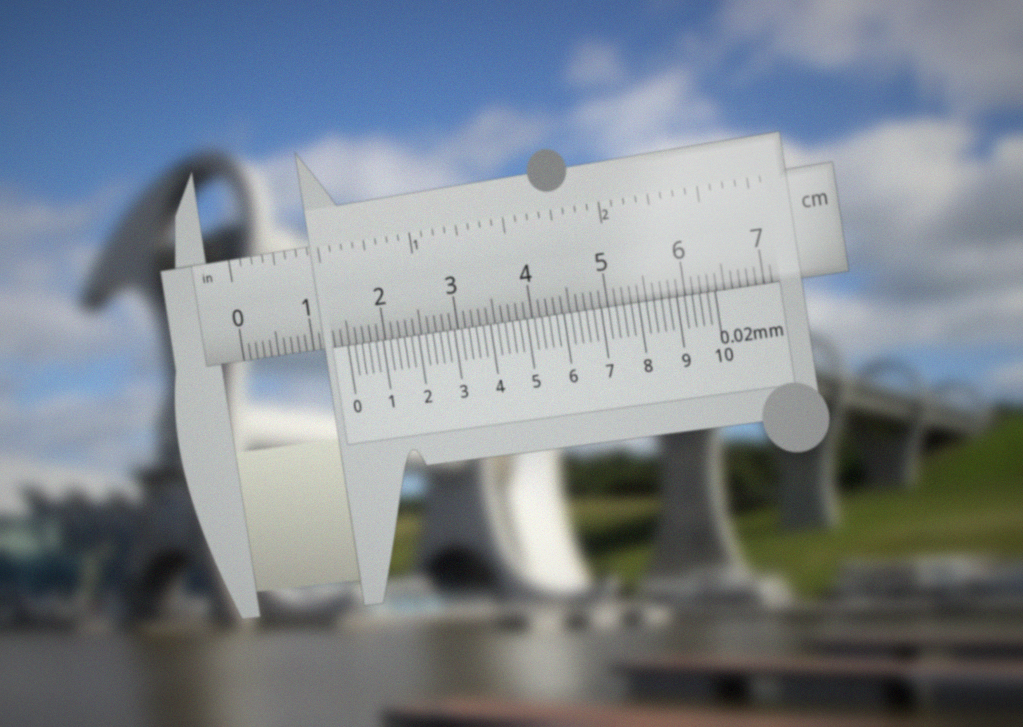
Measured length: 14.8 mm
